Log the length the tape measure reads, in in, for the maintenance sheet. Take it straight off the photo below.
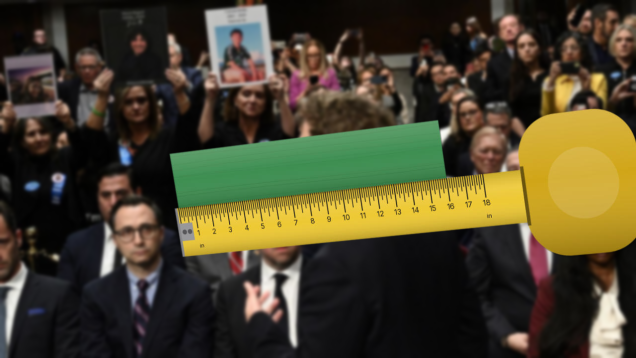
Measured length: 16 in
